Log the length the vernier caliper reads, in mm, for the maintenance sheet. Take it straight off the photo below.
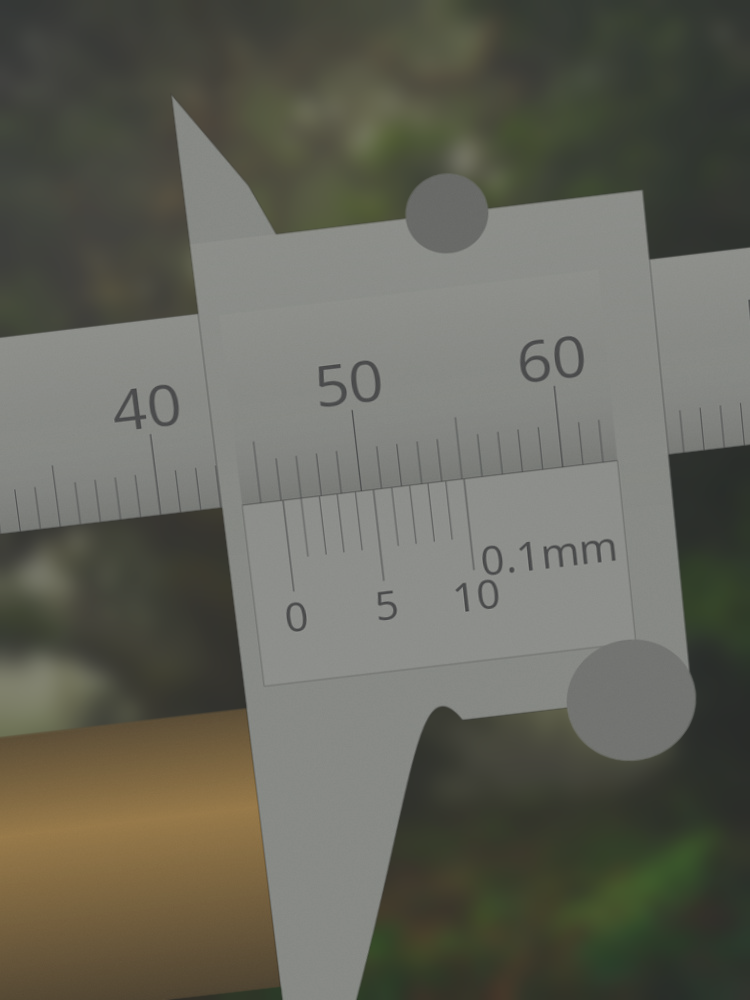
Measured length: 46.1 mm
